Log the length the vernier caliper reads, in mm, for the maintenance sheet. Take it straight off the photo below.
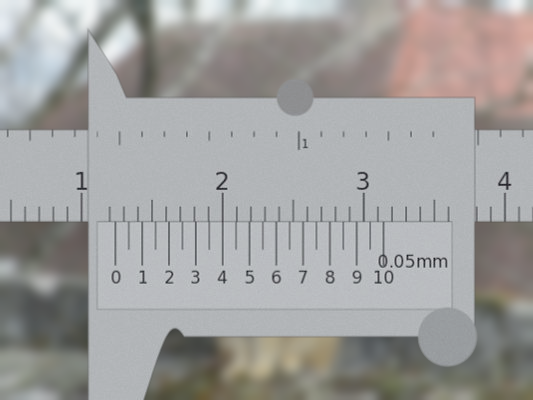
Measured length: 12.4 mm
